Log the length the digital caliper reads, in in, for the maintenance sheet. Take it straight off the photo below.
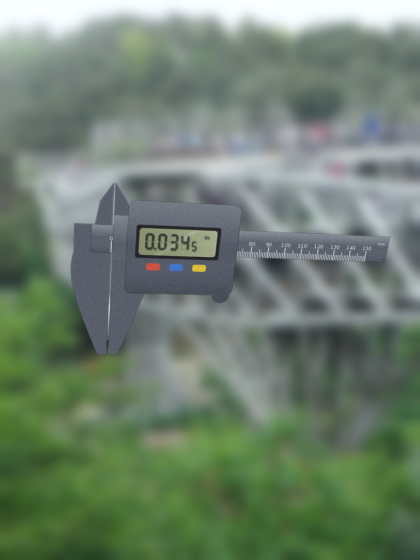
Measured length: 0.0345 in
